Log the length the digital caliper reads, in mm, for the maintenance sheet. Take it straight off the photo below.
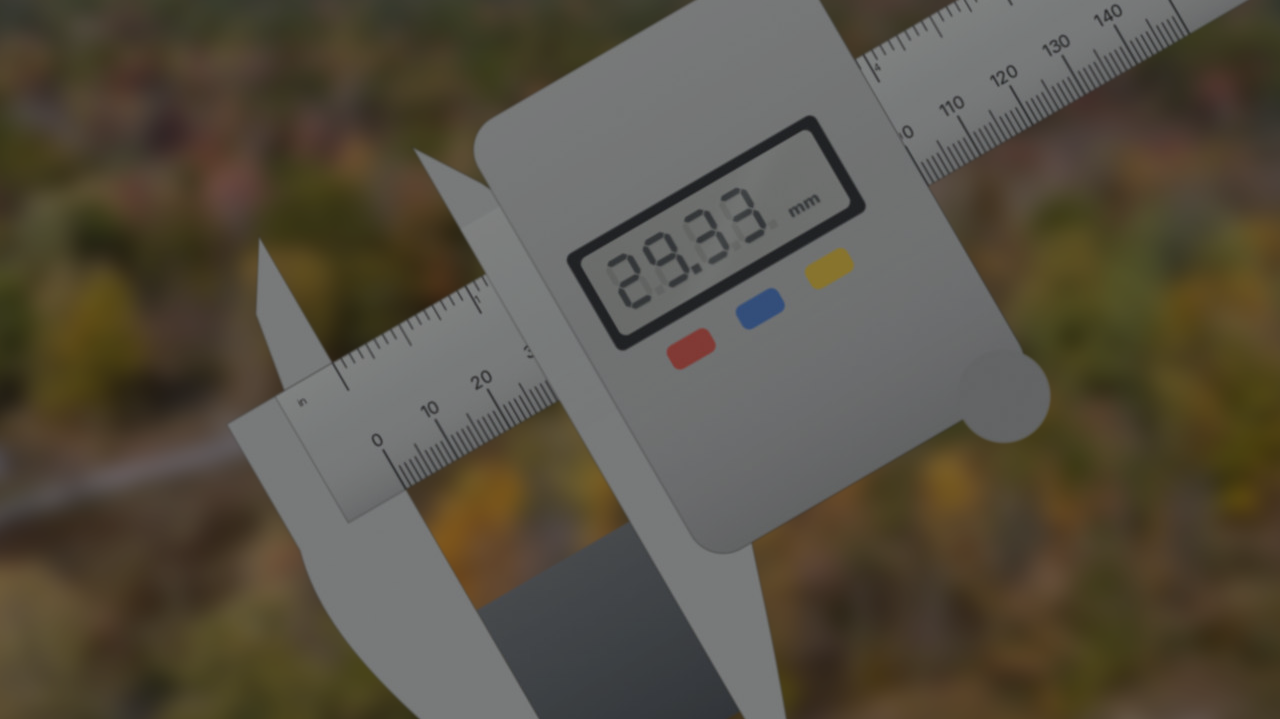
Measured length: 29.33 mm
